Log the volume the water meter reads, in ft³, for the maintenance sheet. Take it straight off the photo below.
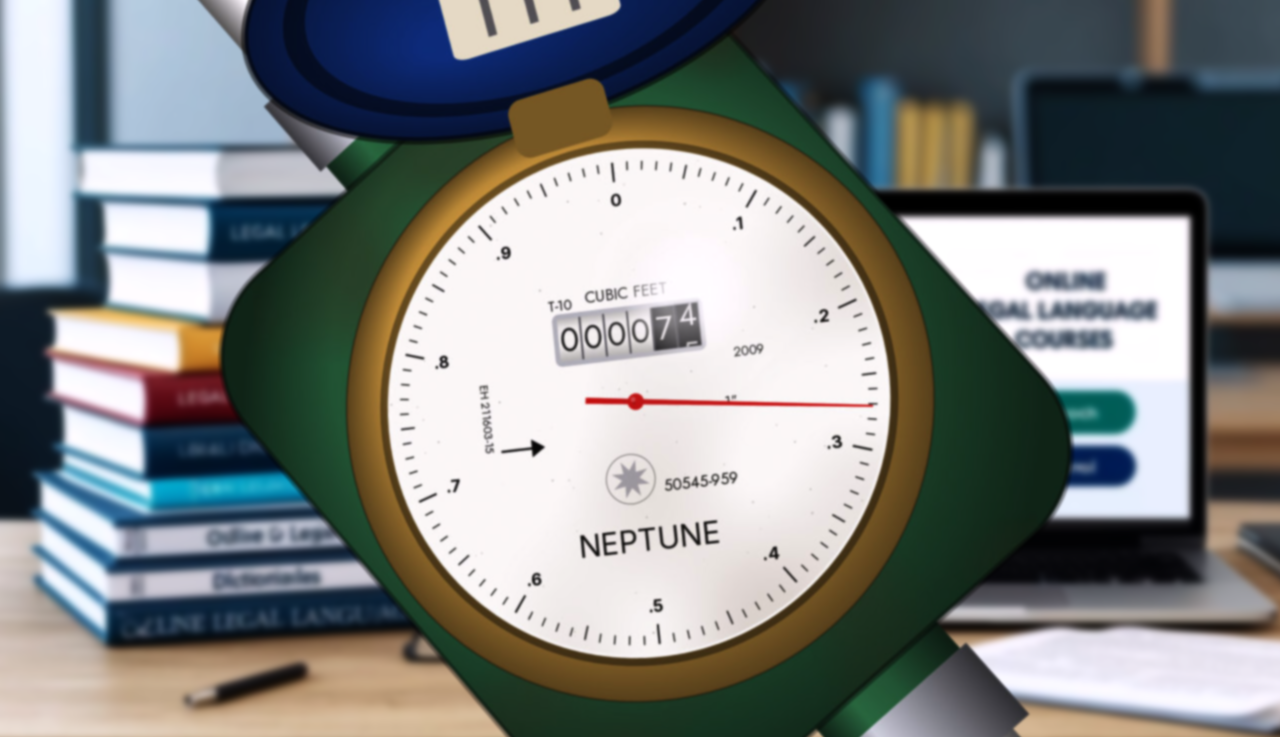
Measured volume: 74.27 ft³
